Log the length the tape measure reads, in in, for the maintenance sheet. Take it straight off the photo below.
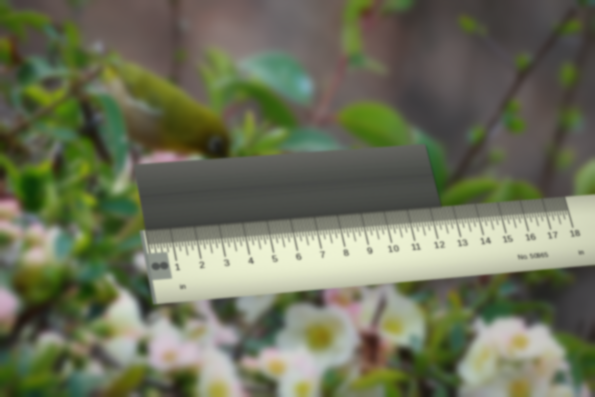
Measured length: 12.5 in
